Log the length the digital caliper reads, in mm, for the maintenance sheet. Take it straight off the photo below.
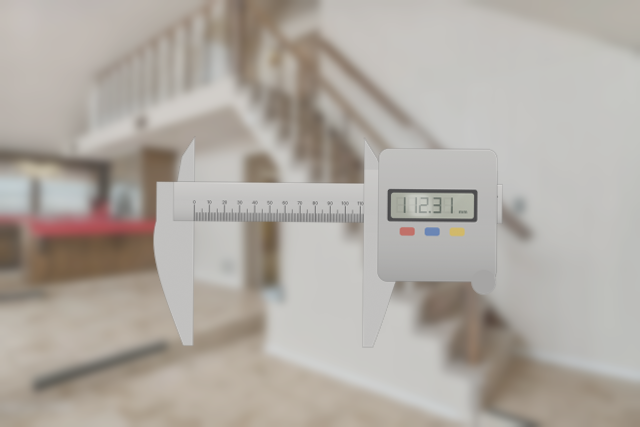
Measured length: 112.31 mm
